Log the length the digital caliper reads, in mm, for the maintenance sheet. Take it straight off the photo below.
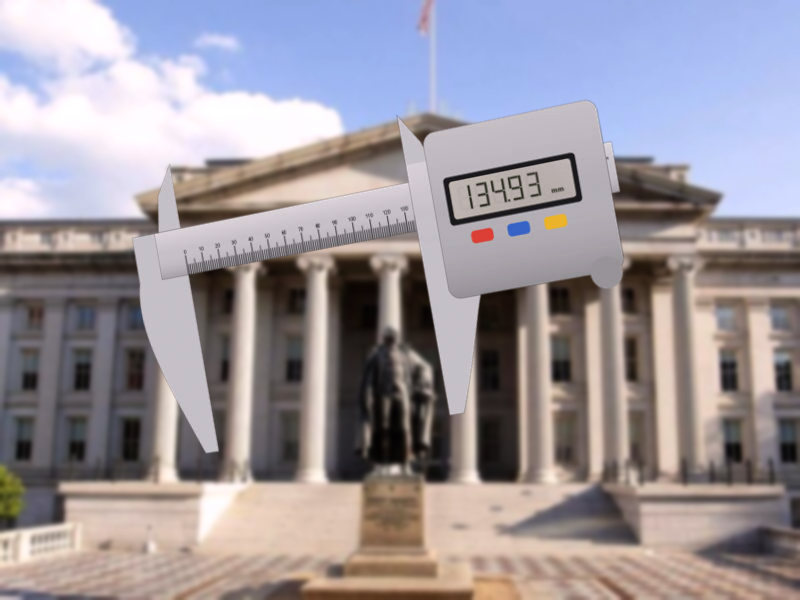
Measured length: 134.93 mm
